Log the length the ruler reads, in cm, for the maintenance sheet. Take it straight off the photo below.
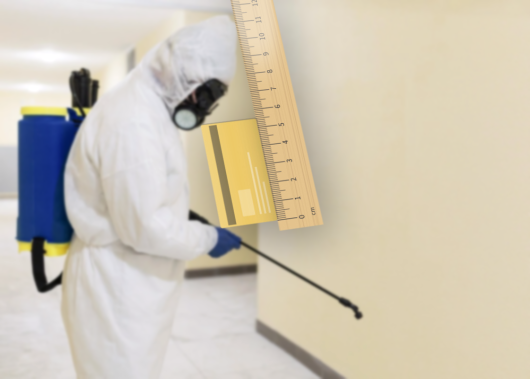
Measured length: 5.5 cm
